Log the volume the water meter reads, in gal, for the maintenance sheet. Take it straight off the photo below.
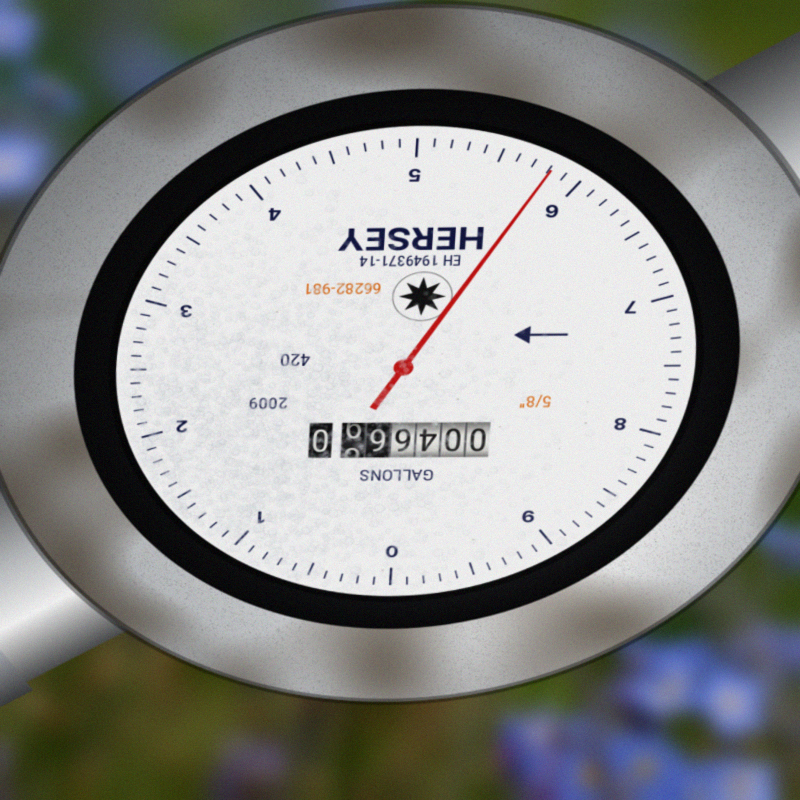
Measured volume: 46685.8 gal
